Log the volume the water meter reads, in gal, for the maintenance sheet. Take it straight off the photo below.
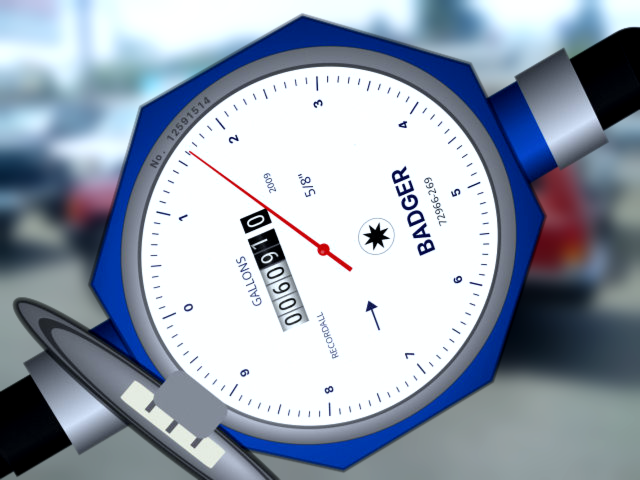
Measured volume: 60911.6 gal
